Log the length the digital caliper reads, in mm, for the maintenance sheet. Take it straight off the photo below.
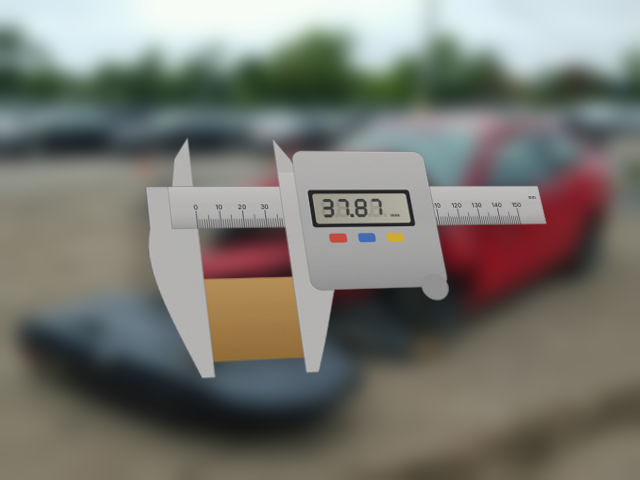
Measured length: 37.87 mm
